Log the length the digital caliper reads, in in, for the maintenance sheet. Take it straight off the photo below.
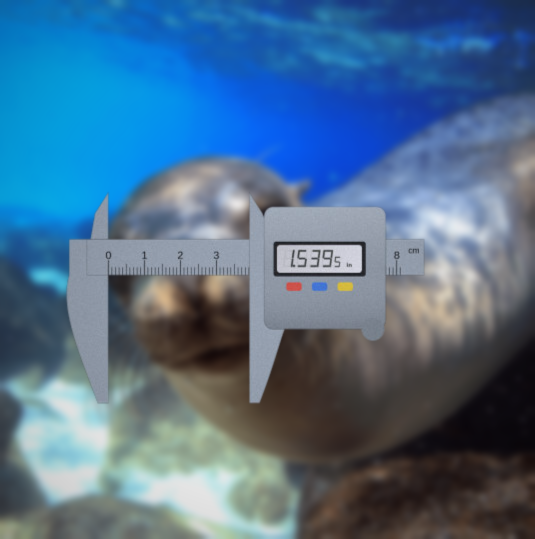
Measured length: 1.5395 in
